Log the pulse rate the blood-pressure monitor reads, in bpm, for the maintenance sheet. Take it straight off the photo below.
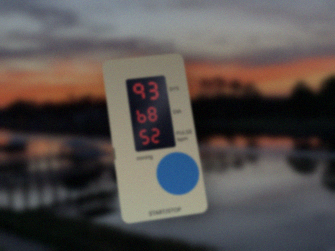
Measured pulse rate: 52 bpm
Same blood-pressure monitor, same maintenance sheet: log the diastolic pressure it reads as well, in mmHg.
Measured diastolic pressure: 68 mmHg
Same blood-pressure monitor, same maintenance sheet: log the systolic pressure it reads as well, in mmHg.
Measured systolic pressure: 93 mmHg
